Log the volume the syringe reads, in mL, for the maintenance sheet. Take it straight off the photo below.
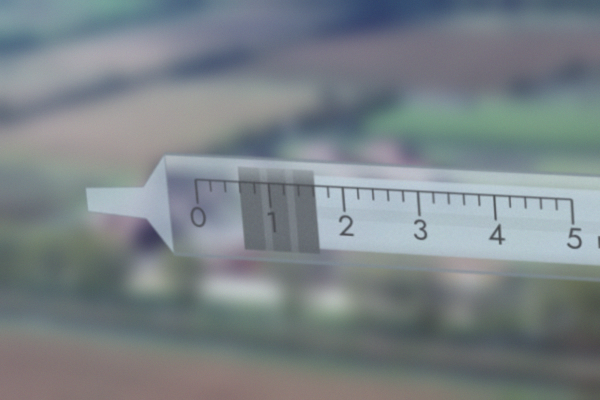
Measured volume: 0.6 mL
